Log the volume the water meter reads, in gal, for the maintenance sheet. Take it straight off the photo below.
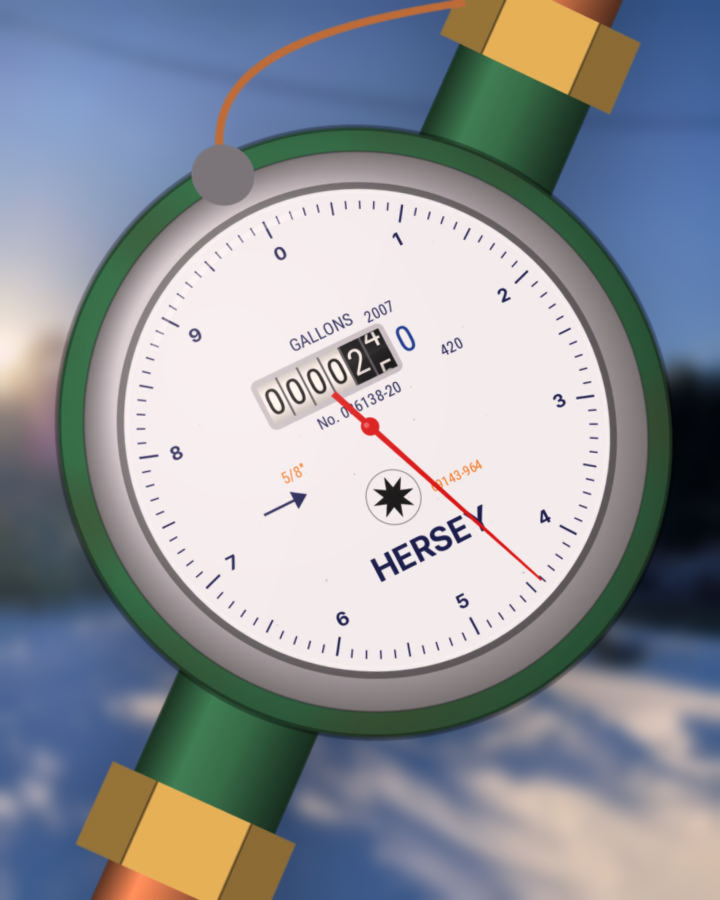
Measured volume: 244.4 gal
